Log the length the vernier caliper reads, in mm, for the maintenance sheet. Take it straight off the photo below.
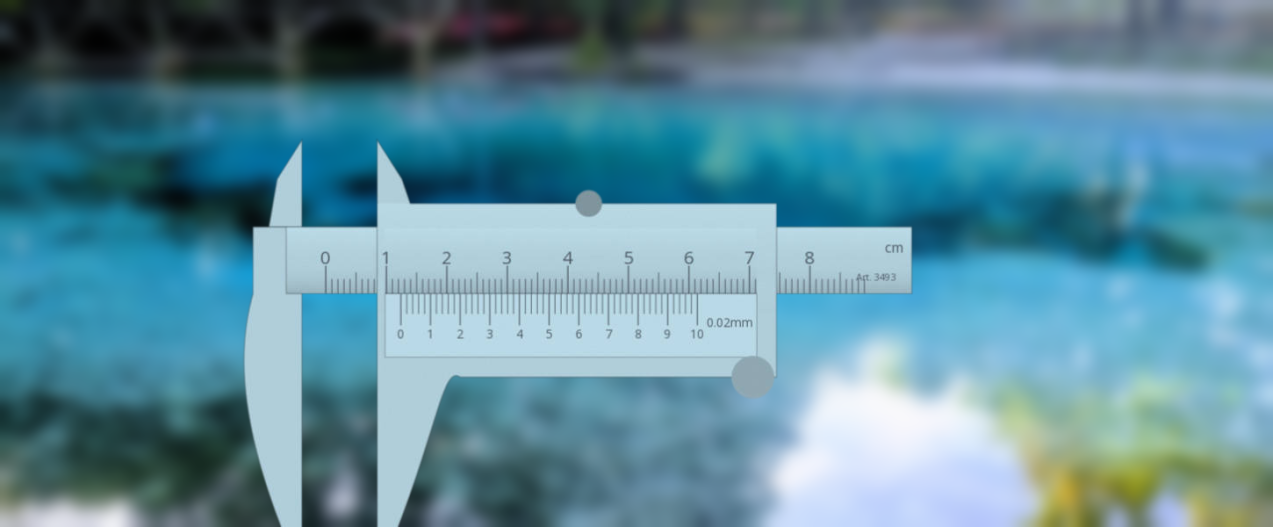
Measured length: 12.4 mm
